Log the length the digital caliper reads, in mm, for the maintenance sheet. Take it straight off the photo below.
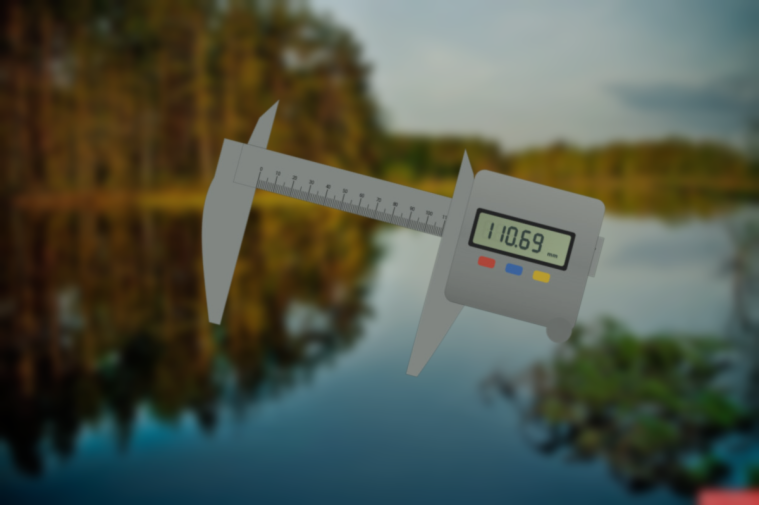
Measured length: 110.69 mm
